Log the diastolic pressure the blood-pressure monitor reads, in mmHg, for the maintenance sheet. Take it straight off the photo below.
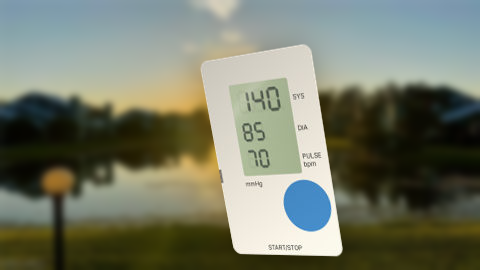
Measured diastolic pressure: 85 mmHg
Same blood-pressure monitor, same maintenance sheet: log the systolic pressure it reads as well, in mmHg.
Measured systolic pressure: 140 mmHg
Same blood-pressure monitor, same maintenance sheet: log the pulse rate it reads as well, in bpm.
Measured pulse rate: 70 bpm
